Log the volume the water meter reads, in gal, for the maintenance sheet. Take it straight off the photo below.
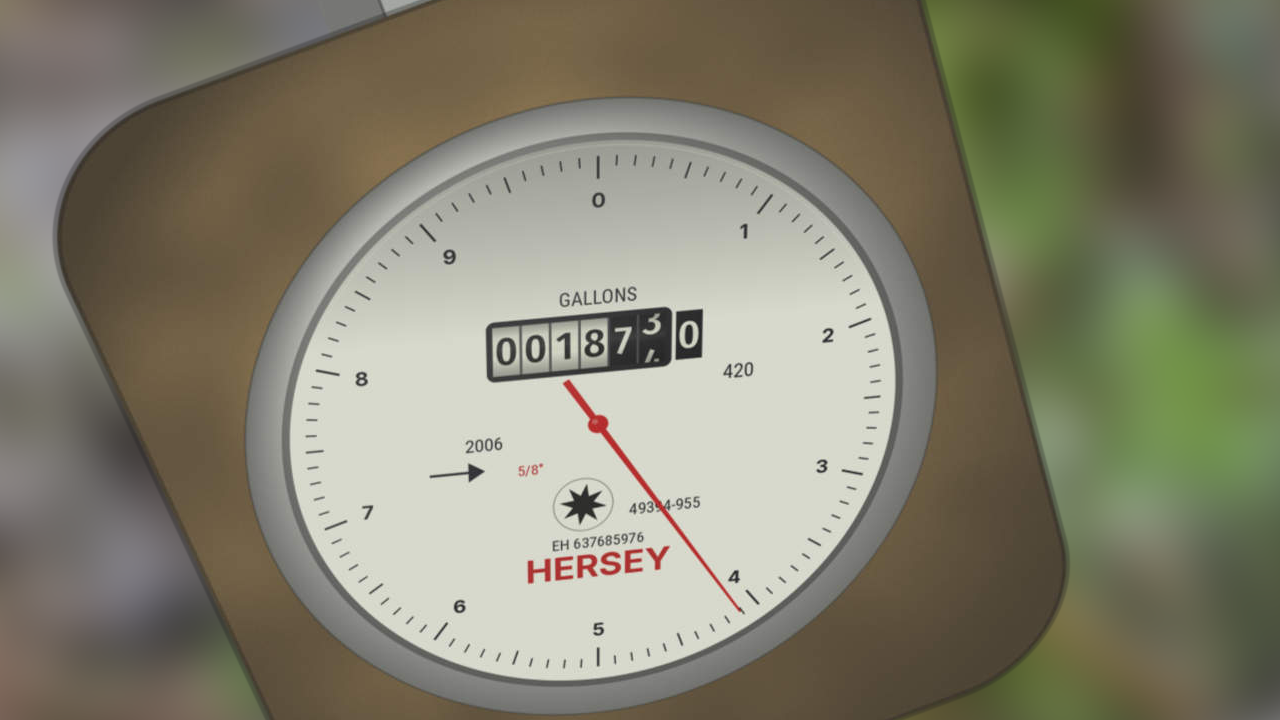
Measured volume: 18734.1 gal
